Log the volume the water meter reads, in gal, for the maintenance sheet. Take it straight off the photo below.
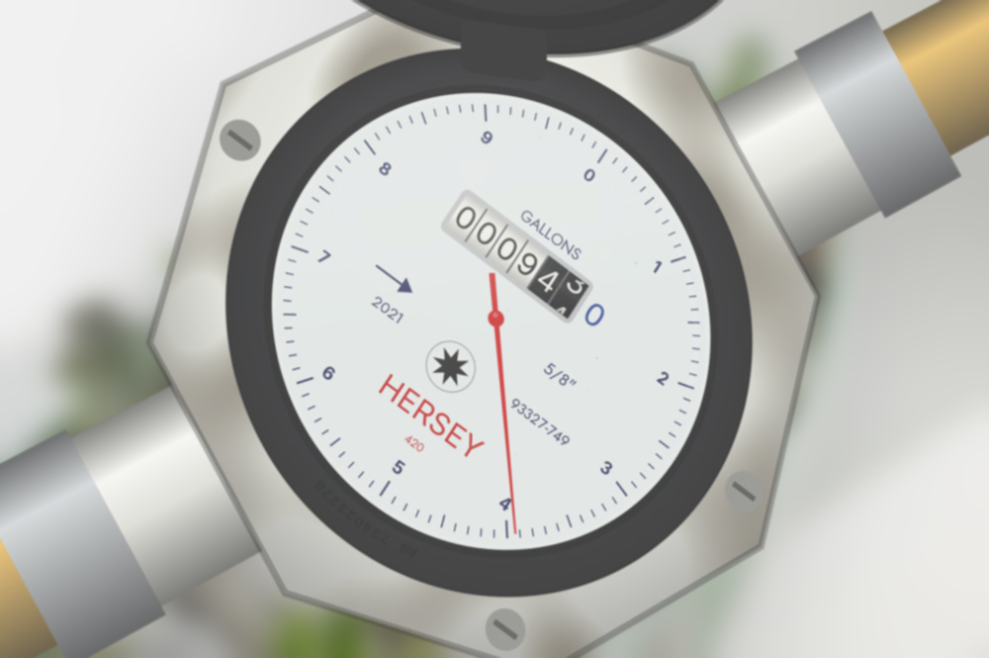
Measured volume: 9433.9 gal
